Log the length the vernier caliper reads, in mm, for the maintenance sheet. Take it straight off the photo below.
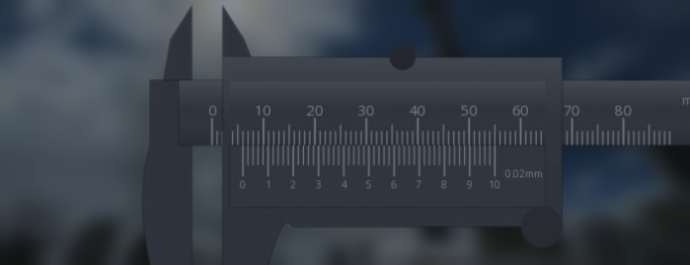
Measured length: 6.0 mm
